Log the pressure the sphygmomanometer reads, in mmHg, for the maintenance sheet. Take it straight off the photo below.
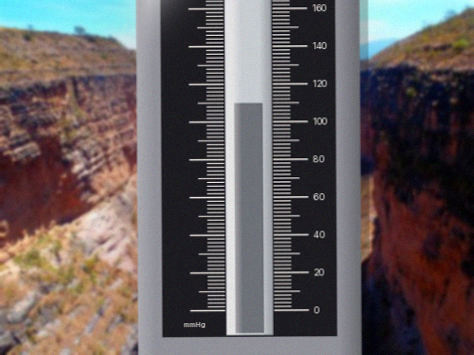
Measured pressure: 110 mmHg
